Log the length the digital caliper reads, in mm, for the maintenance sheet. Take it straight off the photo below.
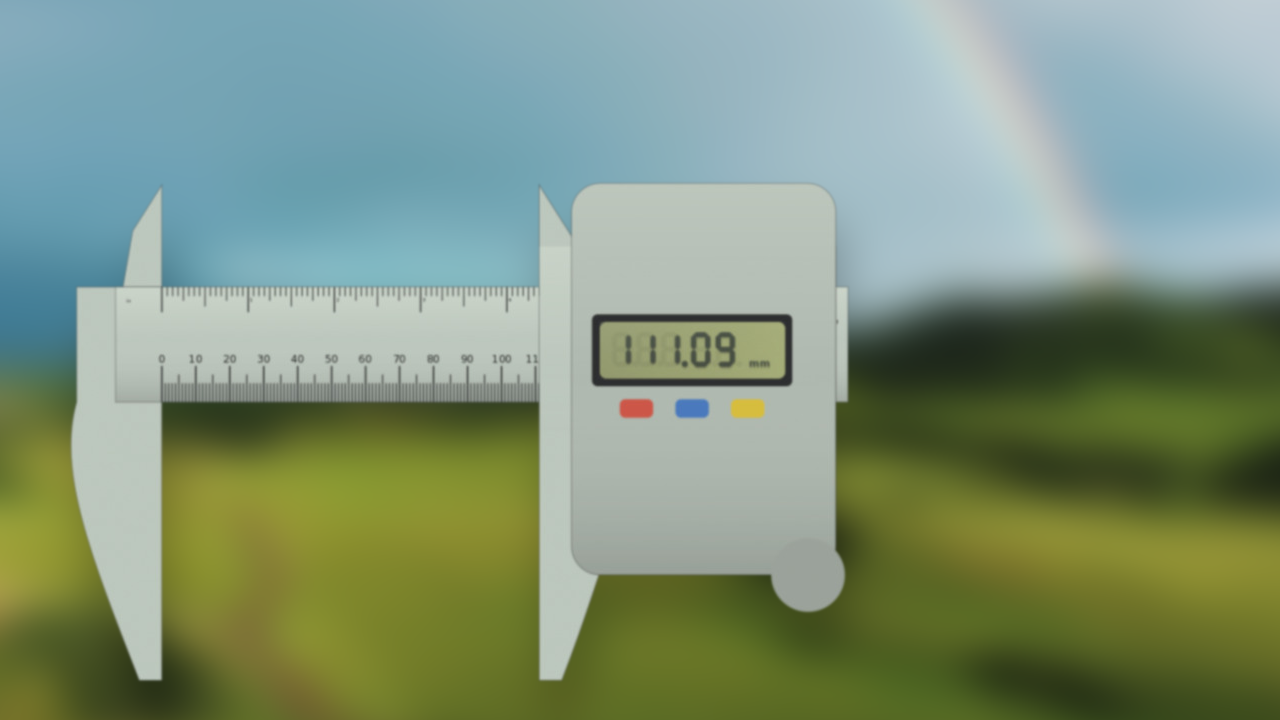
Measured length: 111.09 mm
